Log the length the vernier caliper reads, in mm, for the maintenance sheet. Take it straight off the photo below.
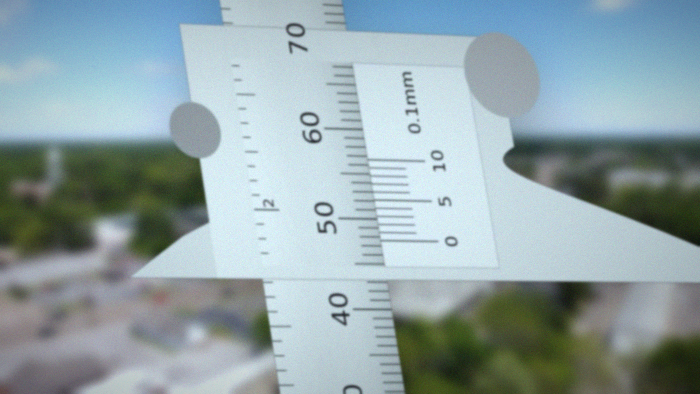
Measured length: 47.6 mm
